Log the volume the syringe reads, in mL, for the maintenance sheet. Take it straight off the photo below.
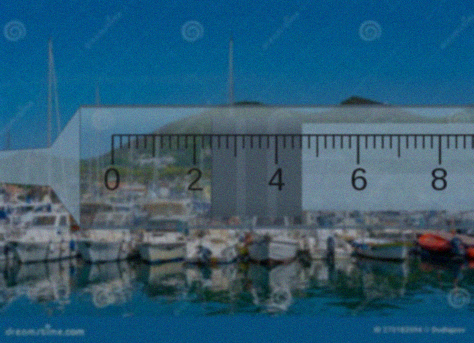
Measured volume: 2.4 mL
